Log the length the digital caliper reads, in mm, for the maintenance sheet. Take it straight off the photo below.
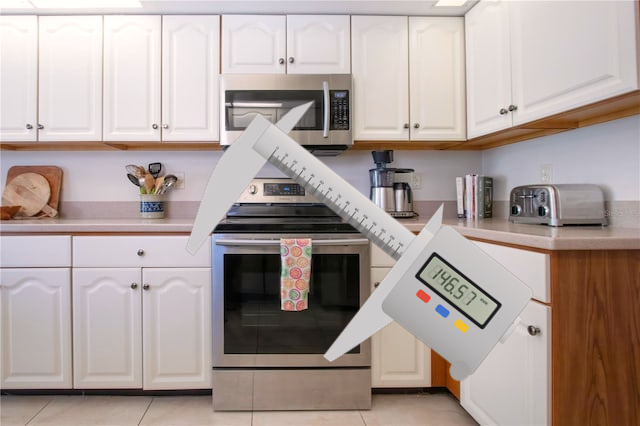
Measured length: 146.57 mm
